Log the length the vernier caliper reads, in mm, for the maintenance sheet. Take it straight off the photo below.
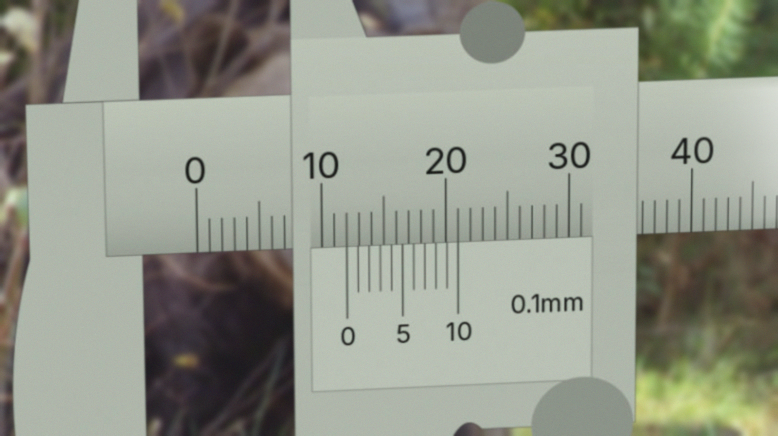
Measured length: 12.0 mm
